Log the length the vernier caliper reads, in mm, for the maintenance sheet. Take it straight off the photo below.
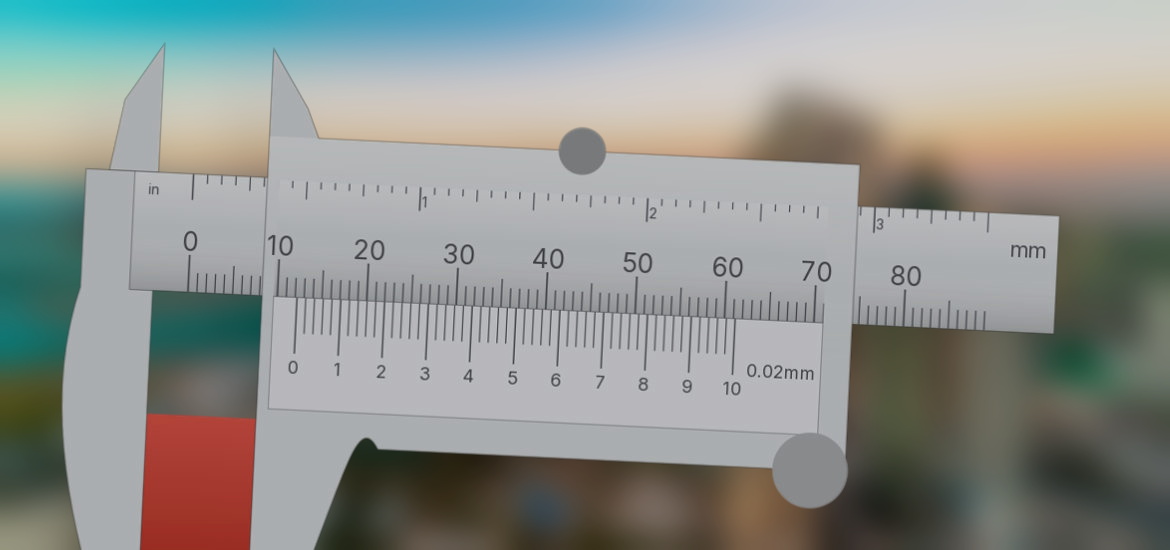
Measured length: 12.2 mm
